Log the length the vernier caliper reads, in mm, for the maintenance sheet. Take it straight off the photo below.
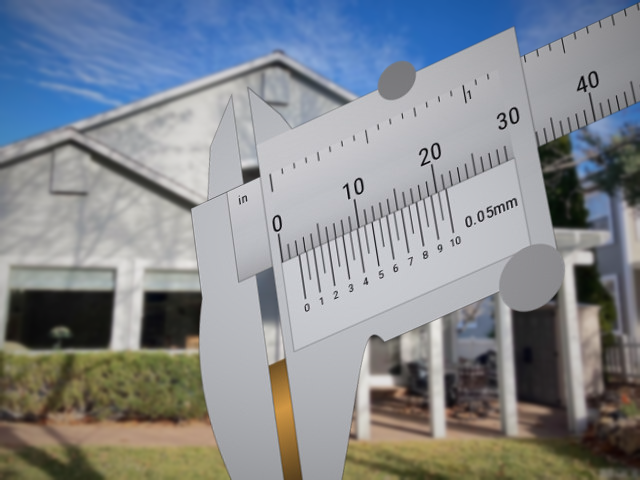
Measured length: 2.2 mm
